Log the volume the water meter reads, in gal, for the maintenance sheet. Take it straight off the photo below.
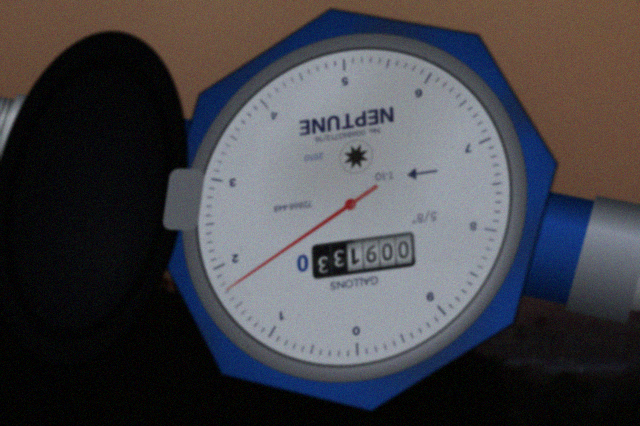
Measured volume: 91331.7 gal
